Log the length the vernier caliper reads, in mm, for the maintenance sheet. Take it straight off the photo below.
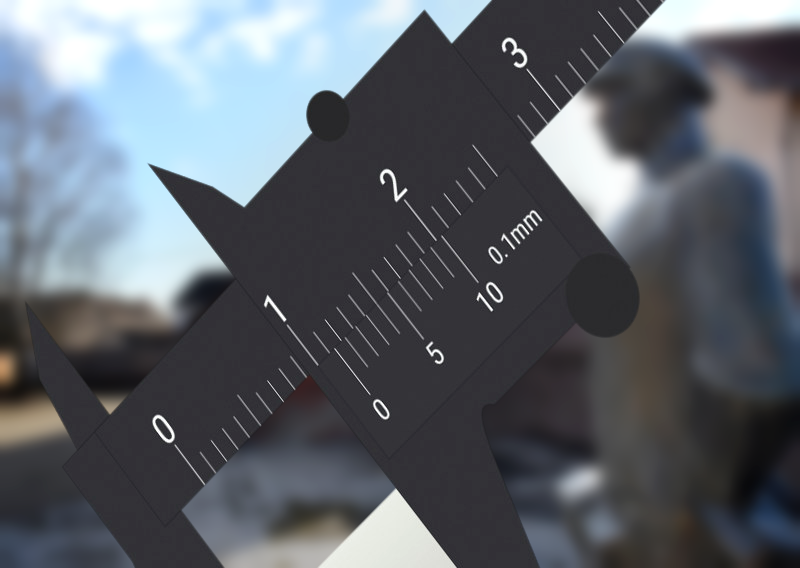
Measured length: 11.4 mm
